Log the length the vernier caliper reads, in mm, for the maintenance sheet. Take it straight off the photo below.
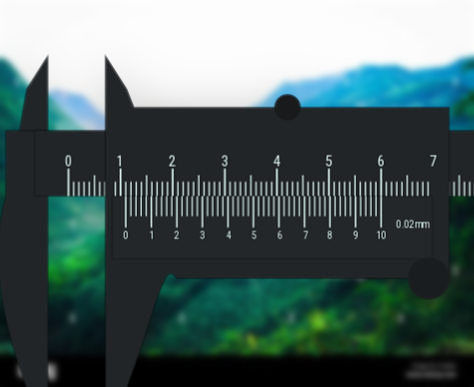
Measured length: 11.0 mm
